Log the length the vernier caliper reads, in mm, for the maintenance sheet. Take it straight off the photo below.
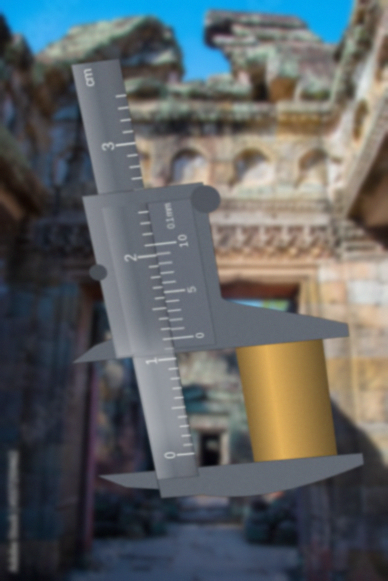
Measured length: 12.0 mm
